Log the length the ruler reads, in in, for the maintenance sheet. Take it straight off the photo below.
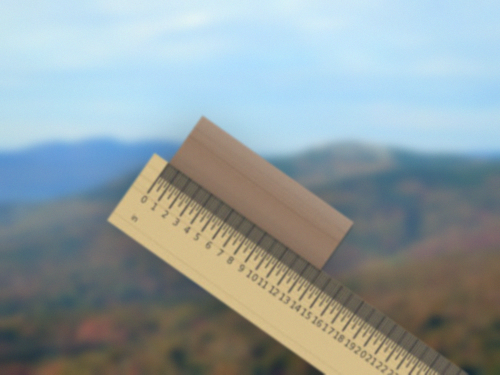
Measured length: 14 in
